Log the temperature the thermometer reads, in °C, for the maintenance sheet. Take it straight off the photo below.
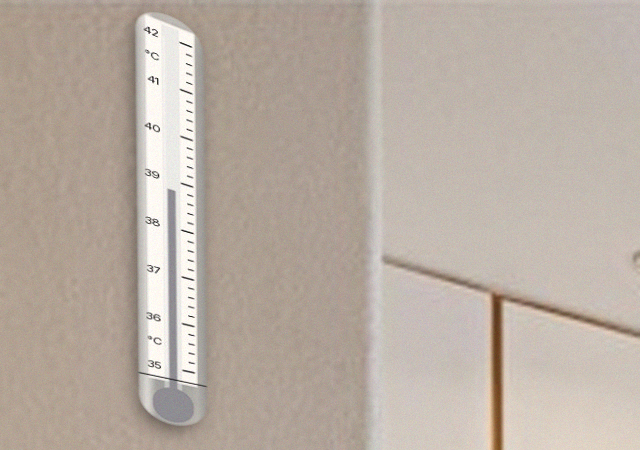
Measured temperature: 38.8 °C
